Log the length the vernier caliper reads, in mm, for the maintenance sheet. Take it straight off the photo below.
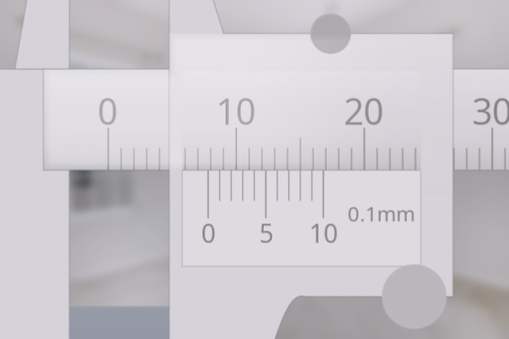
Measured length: 7.8 mm
